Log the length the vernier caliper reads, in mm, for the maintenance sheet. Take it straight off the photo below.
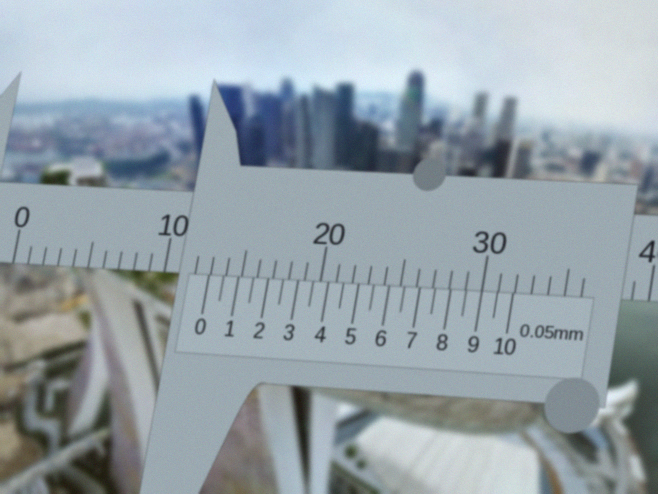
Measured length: 12.9 mm
